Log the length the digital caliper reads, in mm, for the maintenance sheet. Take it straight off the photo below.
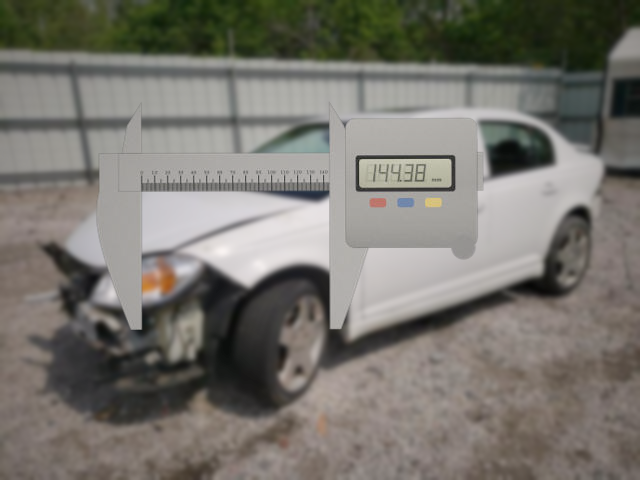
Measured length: 144.38 mm
